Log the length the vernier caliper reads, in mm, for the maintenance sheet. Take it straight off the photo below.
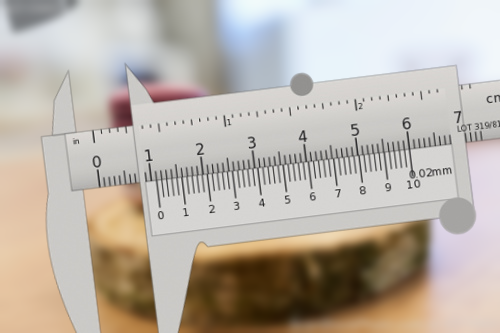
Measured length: 11.0 mm
